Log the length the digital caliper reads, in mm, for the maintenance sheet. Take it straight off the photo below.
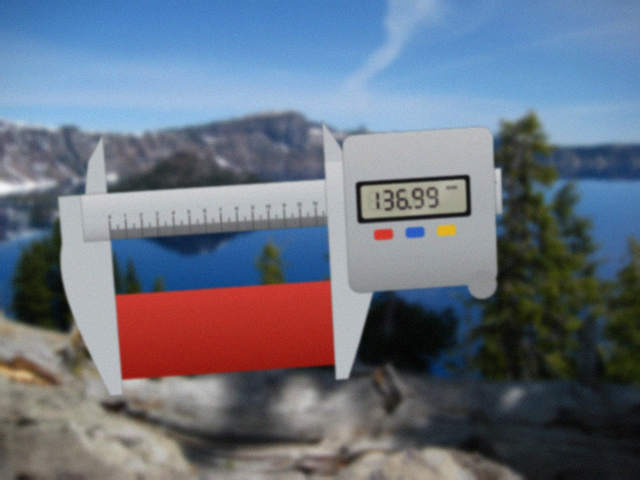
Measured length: 136.99 mm
